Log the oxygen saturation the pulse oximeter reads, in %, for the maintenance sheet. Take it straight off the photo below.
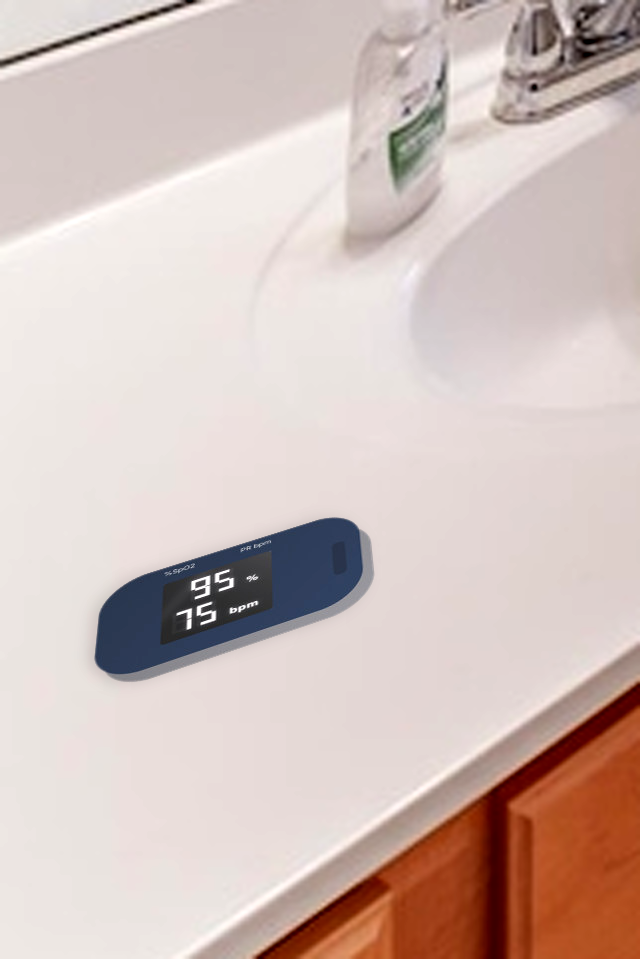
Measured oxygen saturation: 95 %
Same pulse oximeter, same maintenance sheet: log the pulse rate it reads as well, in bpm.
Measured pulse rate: 75 bpm
